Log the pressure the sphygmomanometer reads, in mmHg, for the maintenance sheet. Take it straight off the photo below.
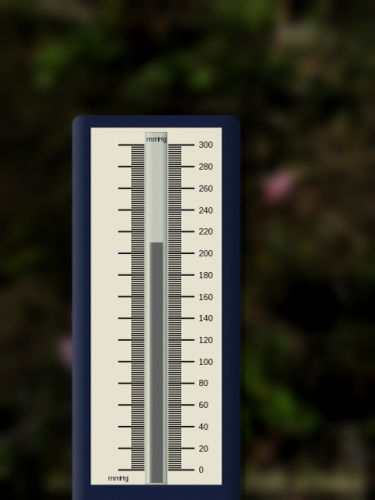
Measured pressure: 210 mmHg
